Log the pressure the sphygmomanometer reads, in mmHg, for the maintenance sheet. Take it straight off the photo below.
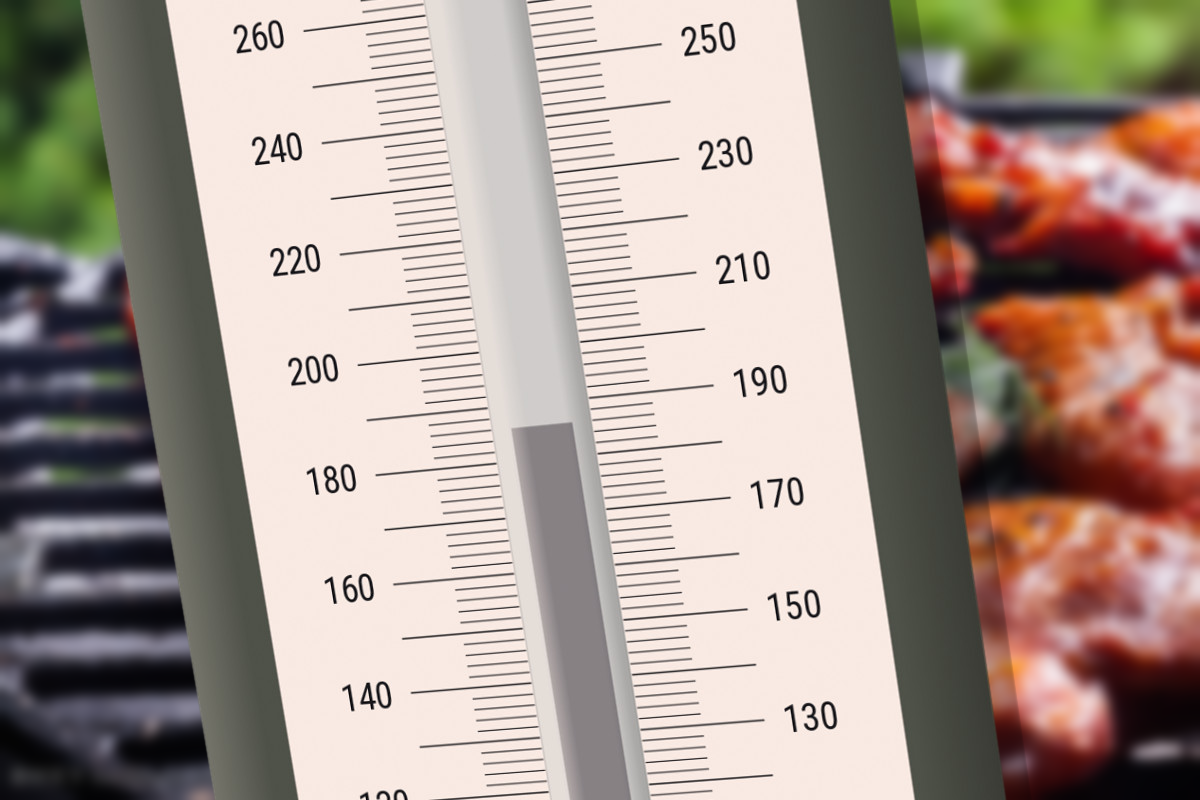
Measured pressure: 186 mmHg
